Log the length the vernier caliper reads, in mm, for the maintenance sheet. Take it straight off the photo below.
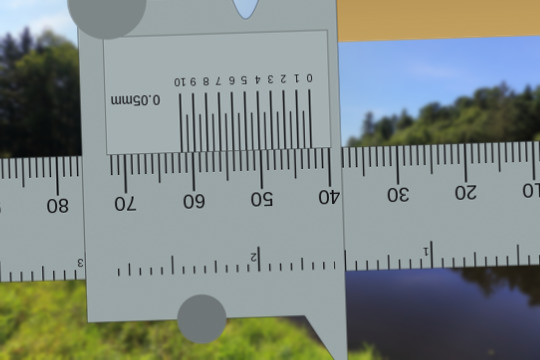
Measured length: 42.6 mm
